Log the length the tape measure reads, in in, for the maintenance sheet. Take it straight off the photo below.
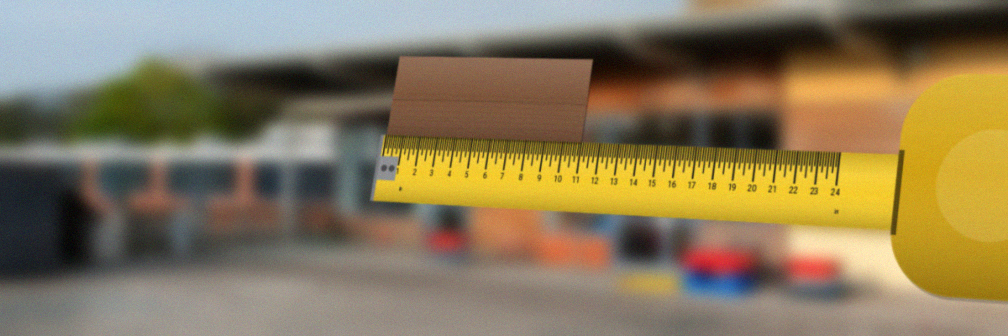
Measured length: 11 in
